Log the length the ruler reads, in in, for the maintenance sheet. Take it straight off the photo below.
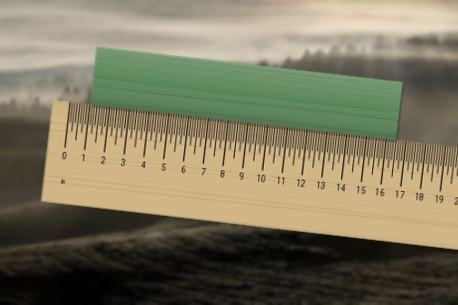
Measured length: 15.5 in
